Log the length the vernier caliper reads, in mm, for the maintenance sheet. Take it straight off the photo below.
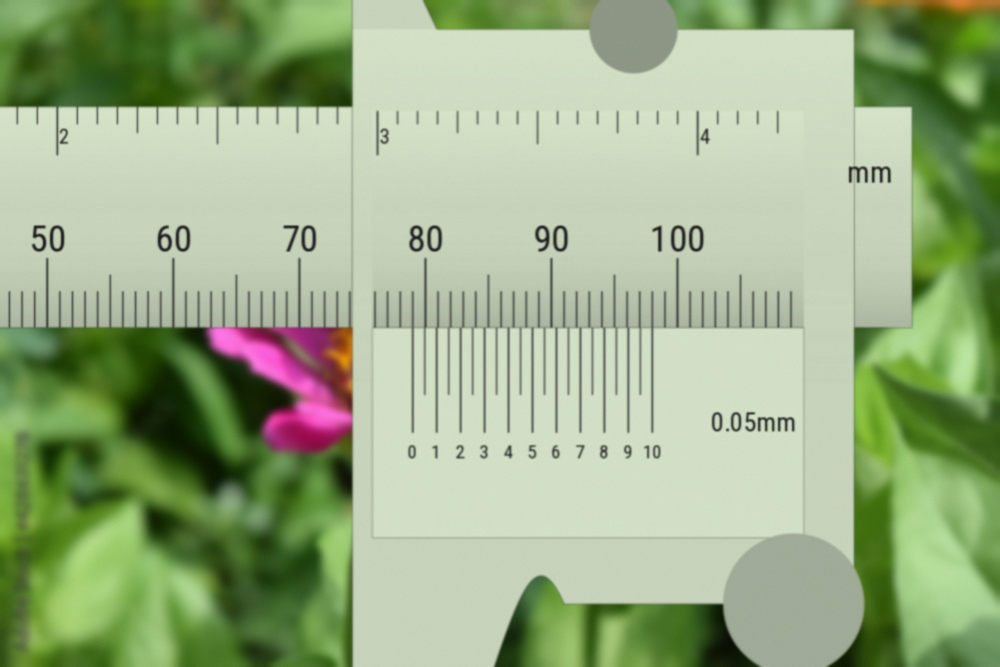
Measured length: 79.0 mm
